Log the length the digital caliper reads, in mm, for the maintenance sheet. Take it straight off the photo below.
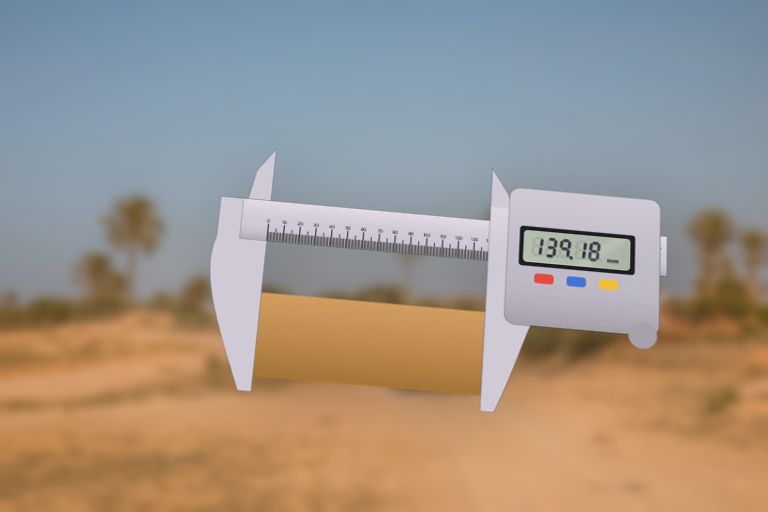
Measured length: 139.18 mm
